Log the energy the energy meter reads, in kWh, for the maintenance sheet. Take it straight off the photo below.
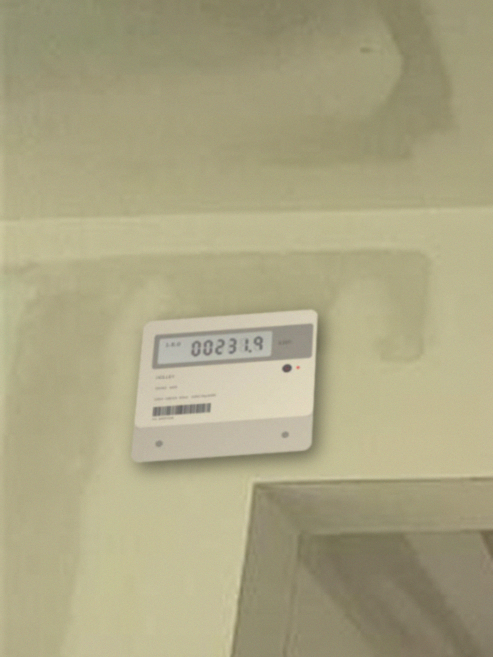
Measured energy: 231.9 kWh
